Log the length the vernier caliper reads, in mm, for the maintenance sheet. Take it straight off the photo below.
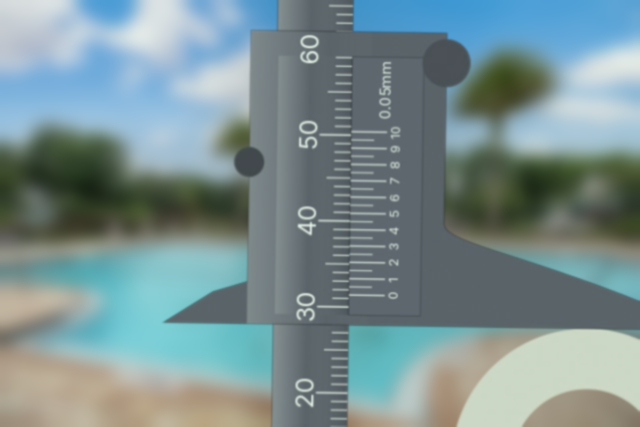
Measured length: 31.4 mm
